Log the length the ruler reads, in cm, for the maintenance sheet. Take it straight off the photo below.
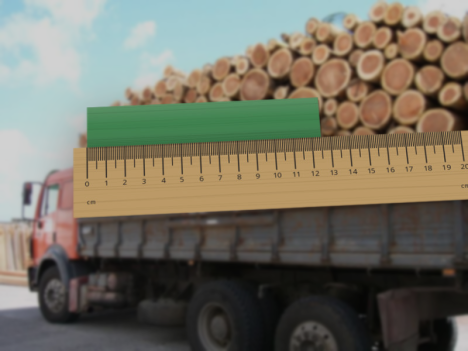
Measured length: 12.5 cm
